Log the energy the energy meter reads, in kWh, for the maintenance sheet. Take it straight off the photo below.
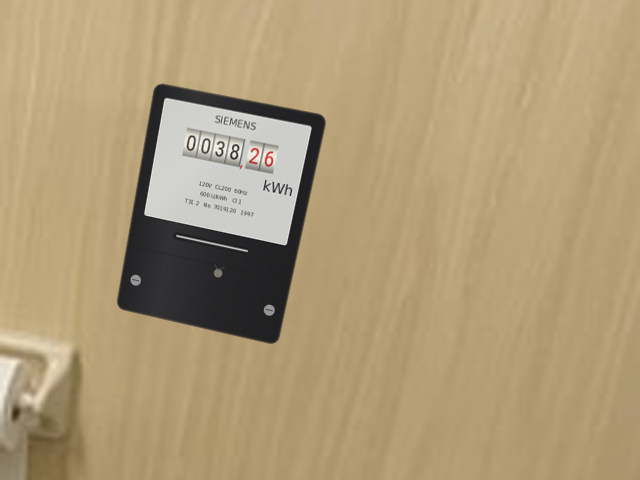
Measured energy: 38.26 kWh
